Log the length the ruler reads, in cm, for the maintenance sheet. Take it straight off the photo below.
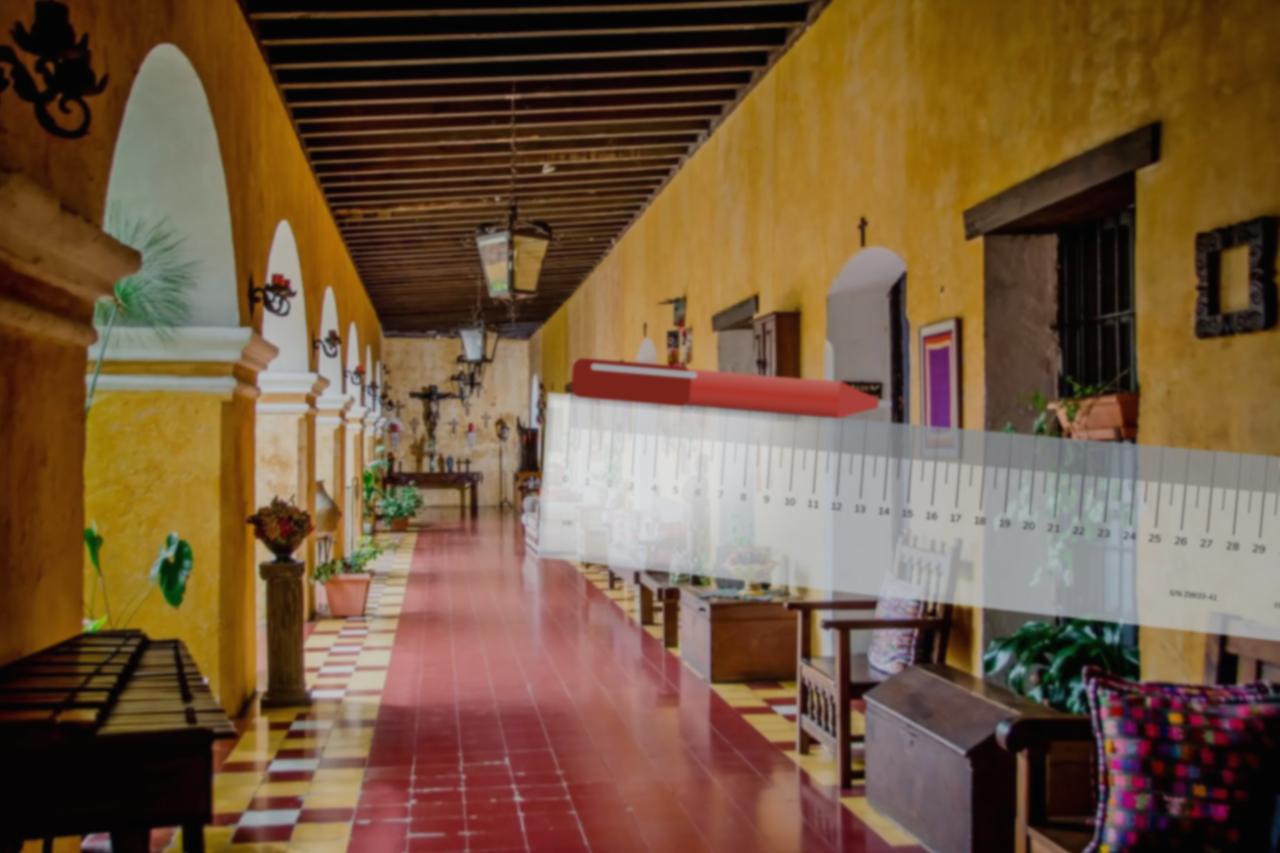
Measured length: 14 cm
